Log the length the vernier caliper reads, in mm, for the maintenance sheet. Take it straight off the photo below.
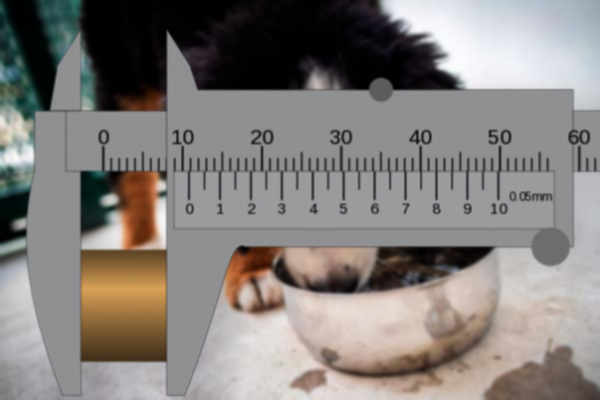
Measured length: 10.8 mm
